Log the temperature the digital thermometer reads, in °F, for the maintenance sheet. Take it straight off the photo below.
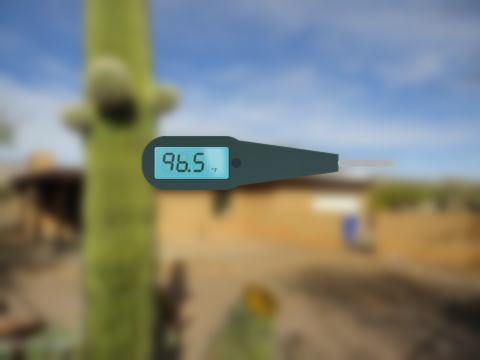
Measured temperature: 96.5 °F
